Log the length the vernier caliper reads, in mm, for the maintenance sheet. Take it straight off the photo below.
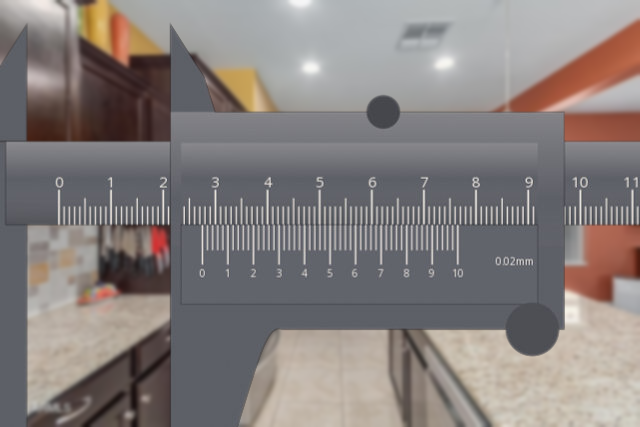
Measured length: 27.5 mm
